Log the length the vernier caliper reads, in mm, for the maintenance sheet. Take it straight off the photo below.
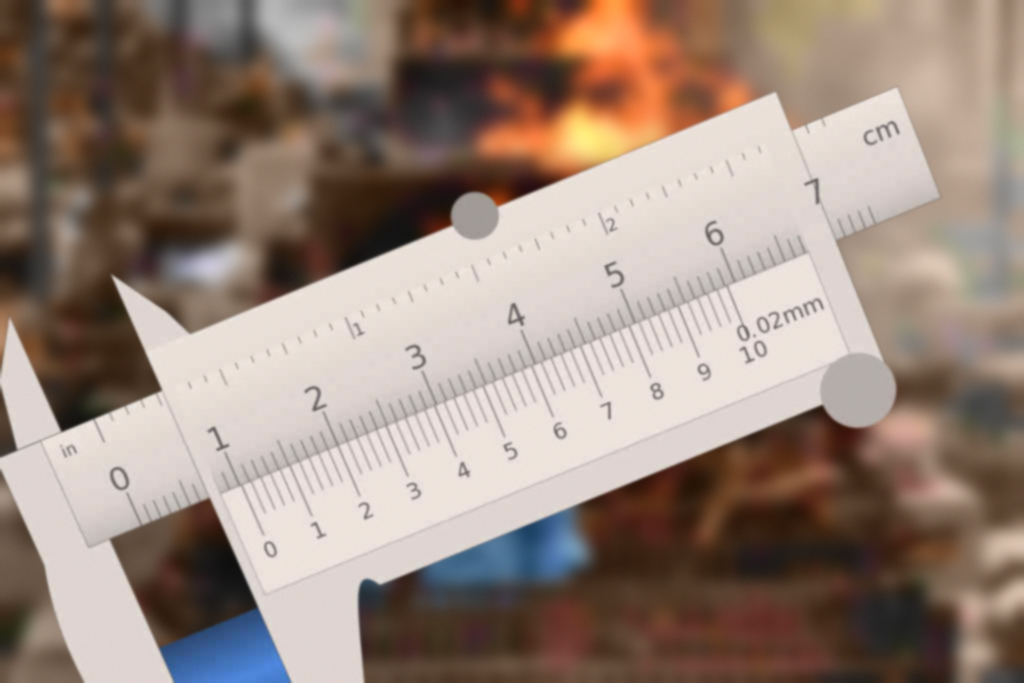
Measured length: 10.2 mm
